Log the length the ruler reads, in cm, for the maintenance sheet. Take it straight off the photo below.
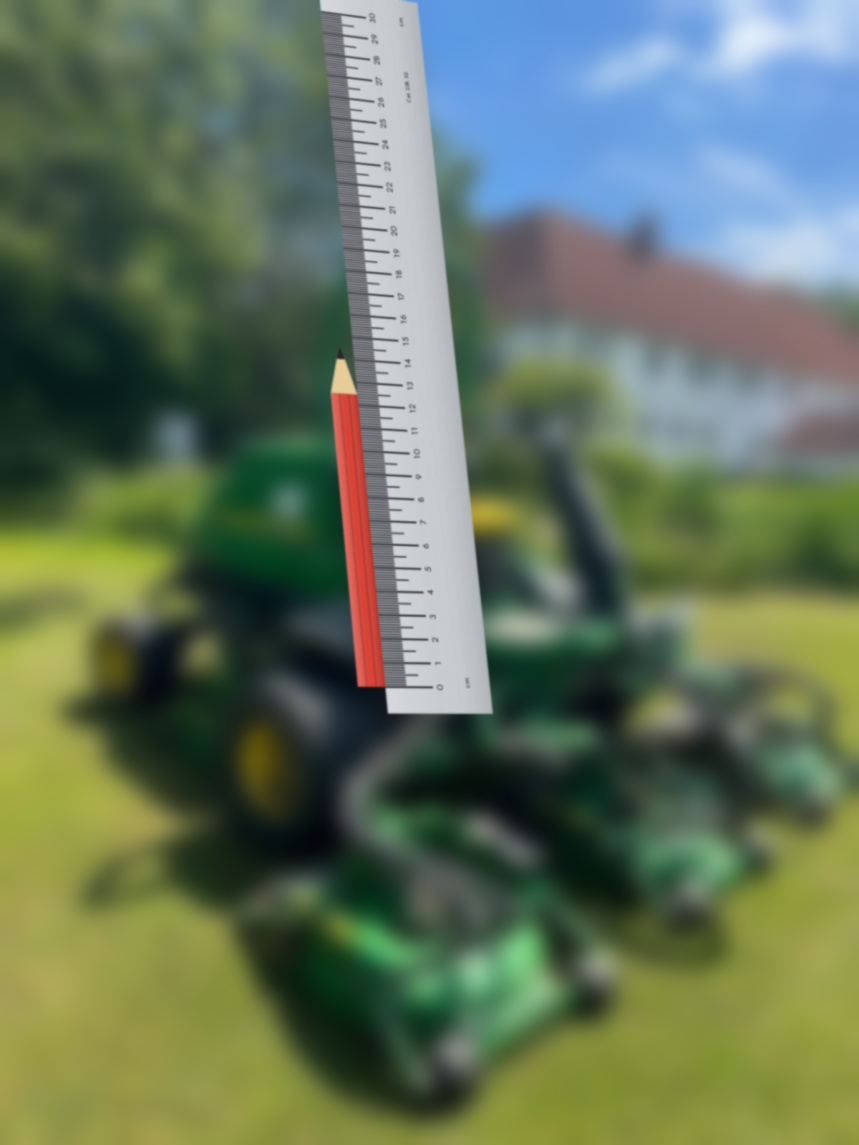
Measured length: 14.5 cm
